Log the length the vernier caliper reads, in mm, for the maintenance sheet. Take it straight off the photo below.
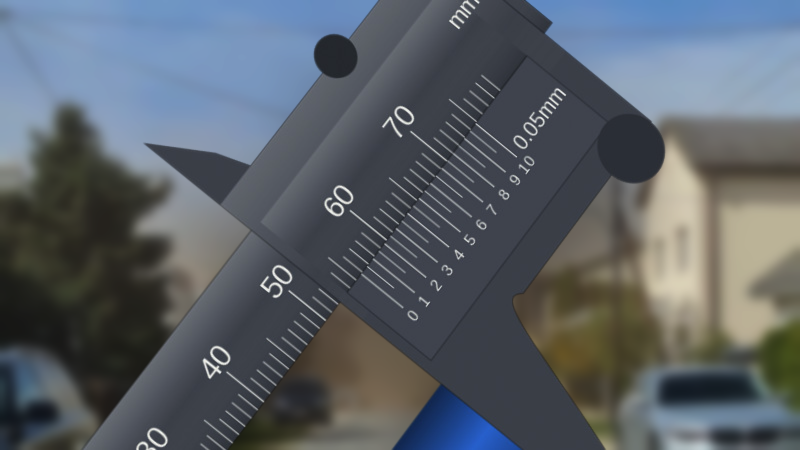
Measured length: 55.8 mm
